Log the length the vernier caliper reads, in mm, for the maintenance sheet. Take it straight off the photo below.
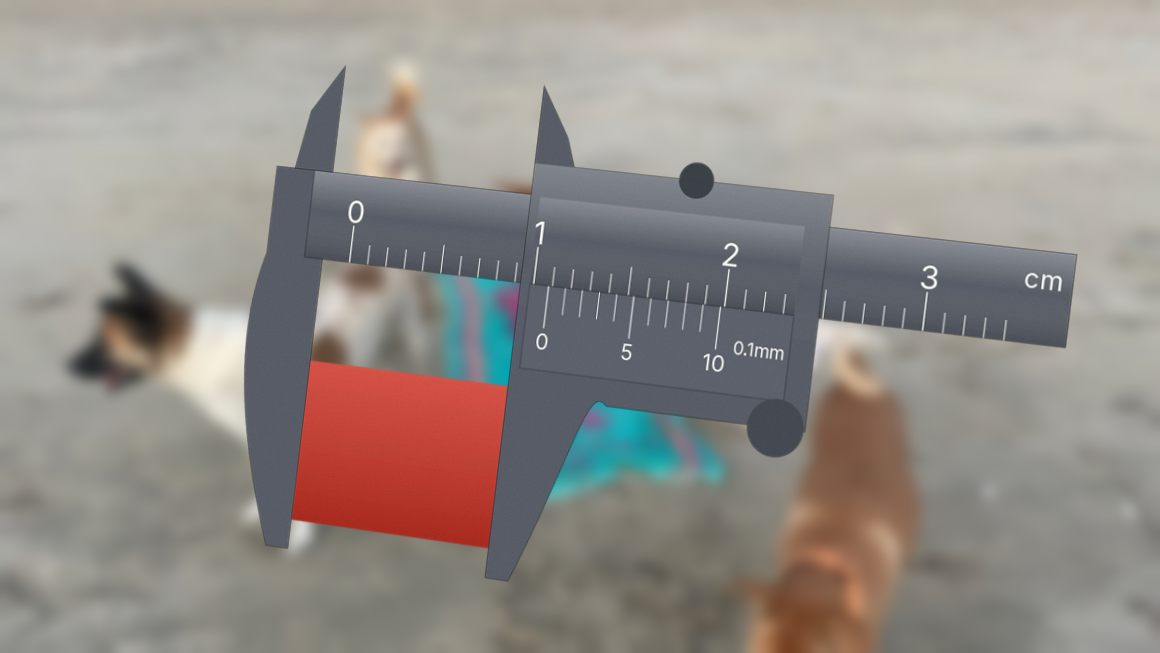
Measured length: 10.8 mm
